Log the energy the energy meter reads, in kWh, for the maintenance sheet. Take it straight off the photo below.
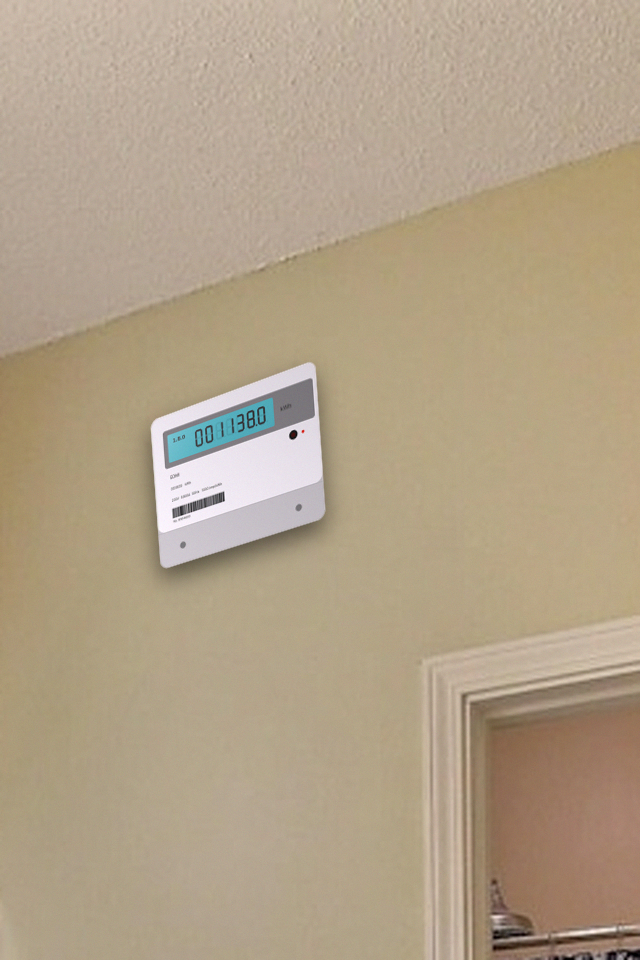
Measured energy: 1138.0 kWh
